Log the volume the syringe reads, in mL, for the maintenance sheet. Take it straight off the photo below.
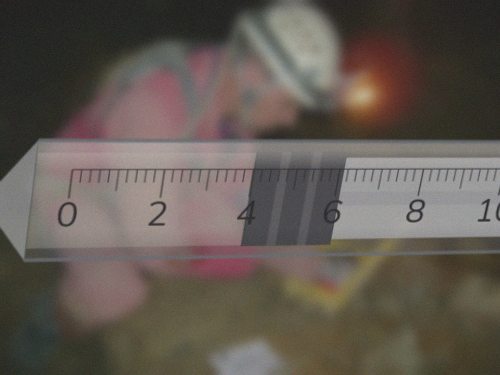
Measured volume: 4 mL
